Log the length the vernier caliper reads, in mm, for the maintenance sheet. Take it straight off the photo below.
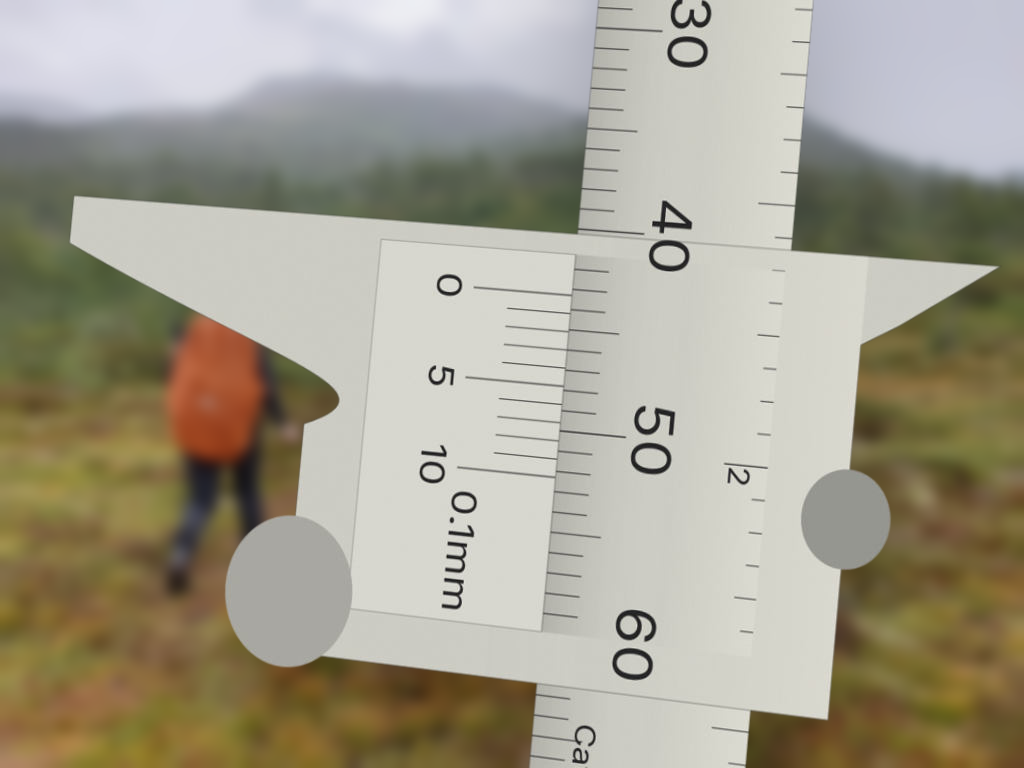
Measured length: 43.3 mm
